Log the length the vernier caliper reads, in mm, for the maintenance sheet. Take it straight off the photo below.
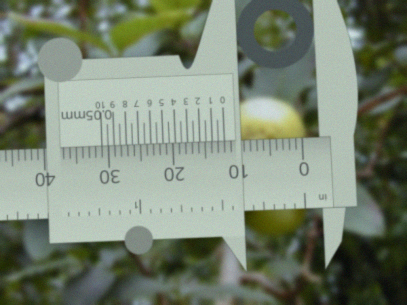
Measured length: 12.0 mm
